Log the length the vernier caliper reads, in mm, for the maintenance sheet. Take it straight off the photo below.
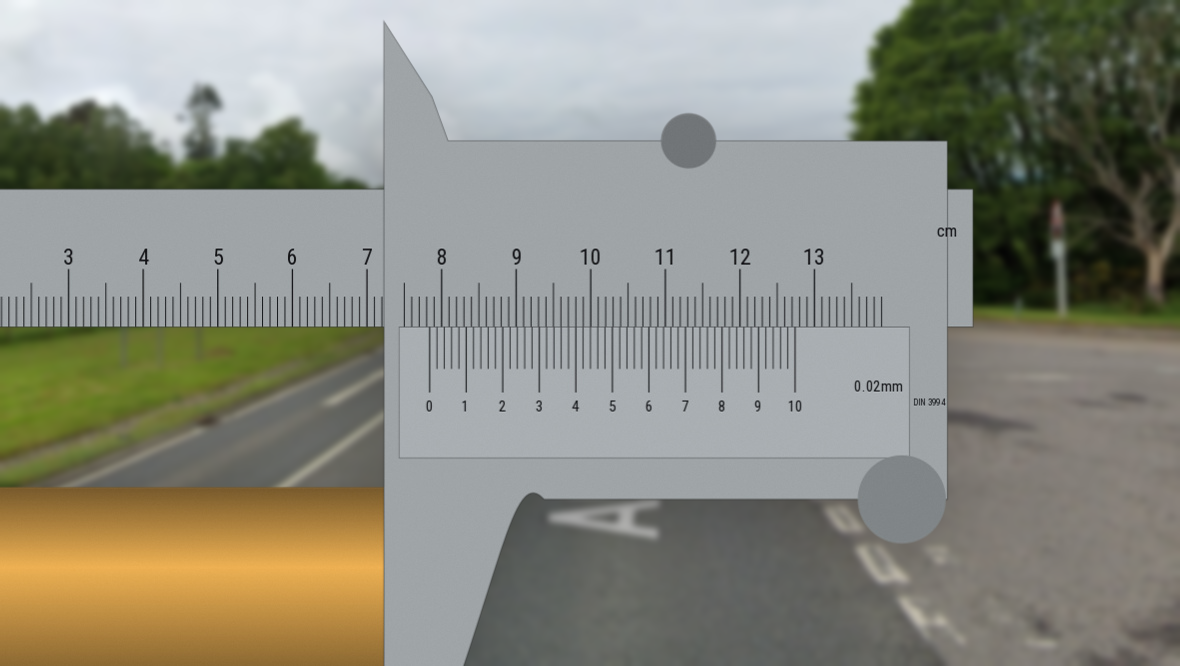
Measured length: 78.4 mm
